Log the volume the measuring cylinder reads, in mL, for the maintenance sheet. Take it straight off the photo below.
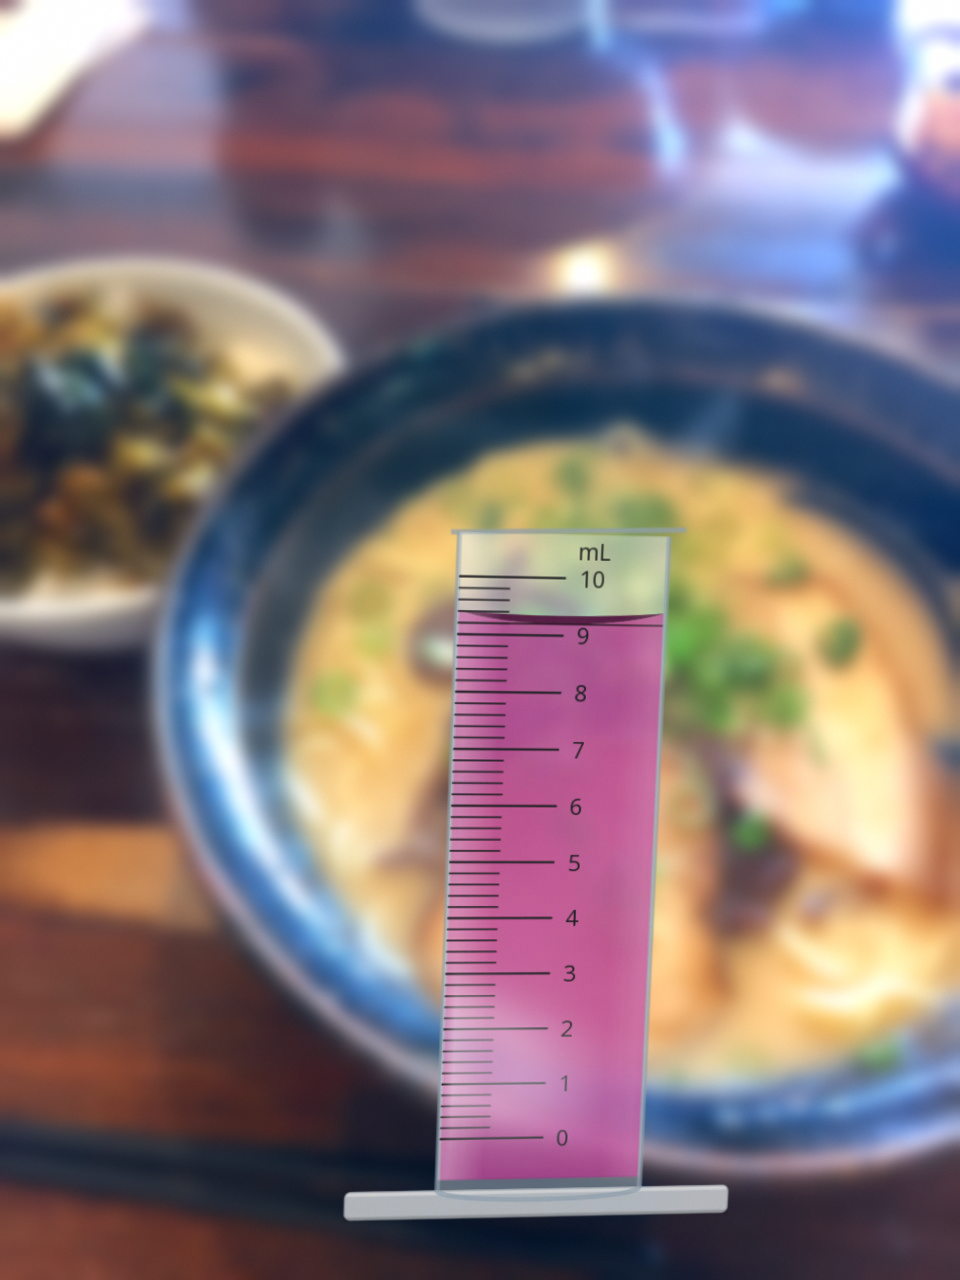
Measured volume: 9.2 mL
